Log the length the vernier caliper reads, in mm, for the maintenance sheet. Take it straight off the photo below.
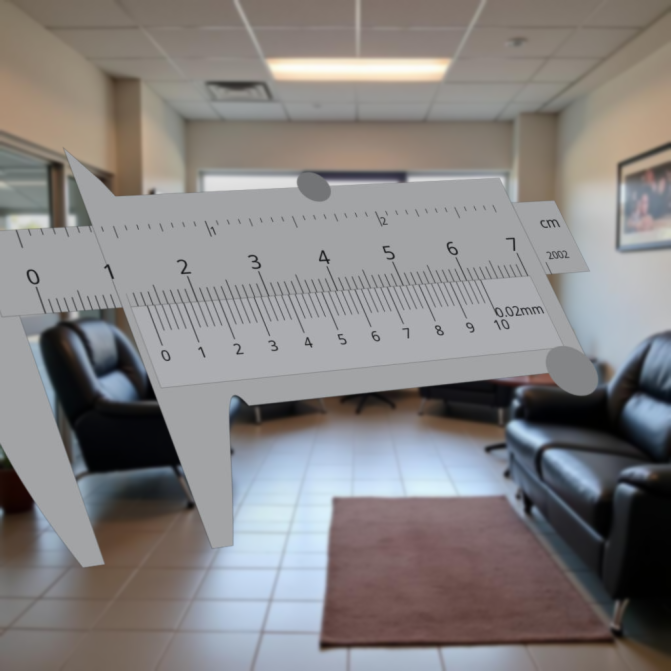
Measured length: 13.2 mm
